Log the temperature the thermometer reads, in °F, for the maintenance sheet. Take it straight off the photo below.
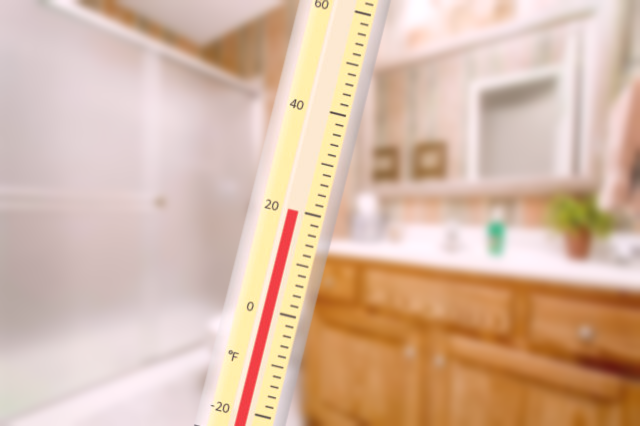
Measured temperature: 20 °F
